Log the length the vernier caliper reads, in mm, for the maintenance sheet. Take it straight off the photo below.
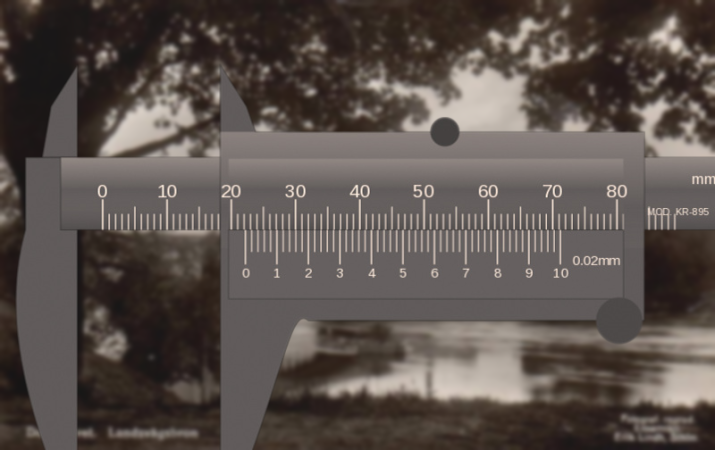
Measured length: 22.2 mm
